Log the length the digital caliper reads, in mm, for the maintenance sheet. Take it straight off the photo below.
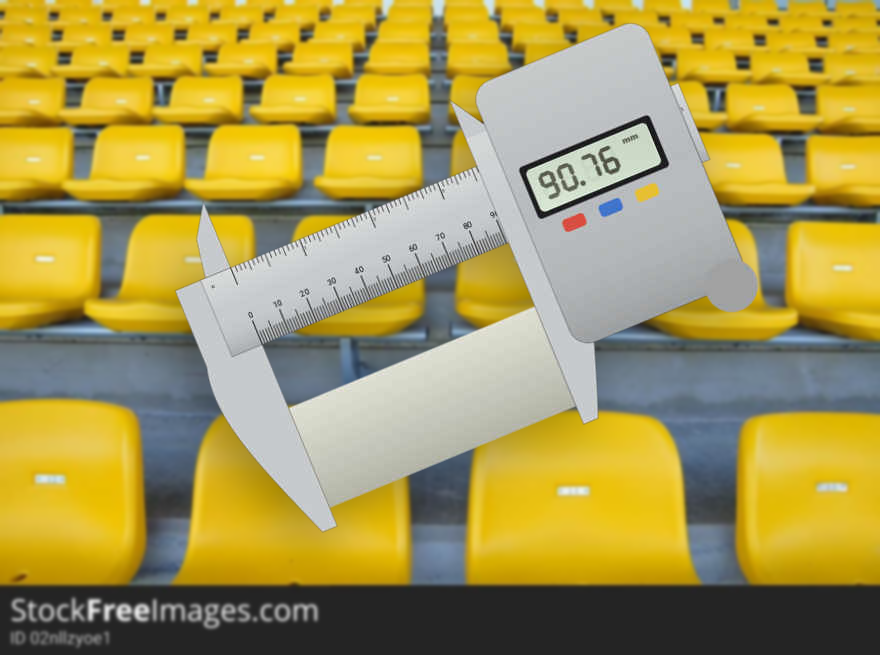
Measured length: 90.76 mm
